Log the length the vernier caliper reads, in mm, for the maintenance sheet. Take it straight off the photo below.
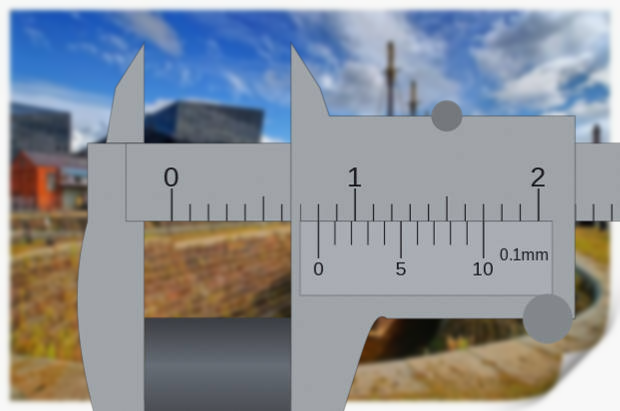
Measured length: 8.0 mm
